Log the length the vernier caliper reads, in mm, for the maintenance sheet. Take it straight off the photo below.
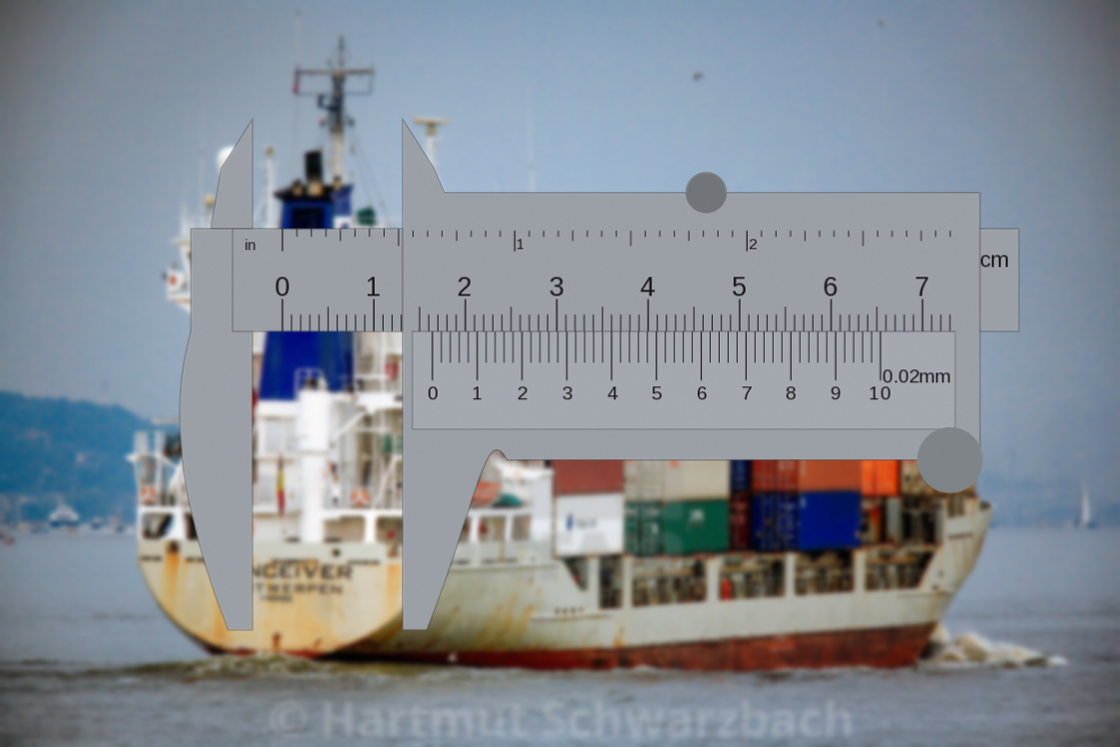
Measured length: 16.4 mm
